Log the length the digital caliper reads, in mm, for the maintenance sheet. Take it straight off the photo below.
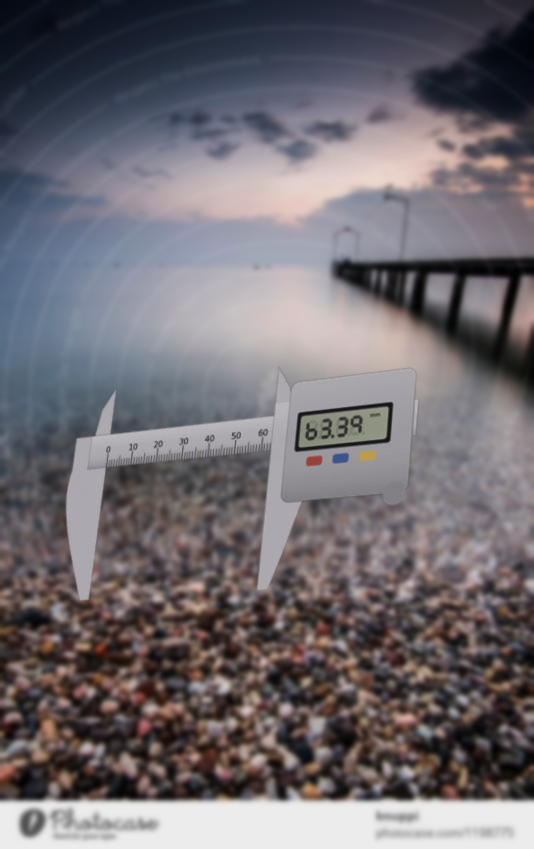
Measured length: 63.39 mm
